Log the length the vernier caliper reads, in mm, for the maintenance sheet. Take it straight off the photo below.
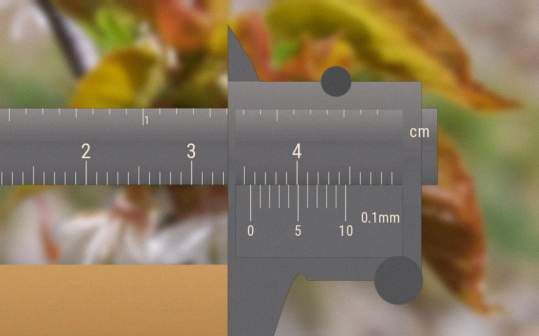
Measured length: 35.6 mm
